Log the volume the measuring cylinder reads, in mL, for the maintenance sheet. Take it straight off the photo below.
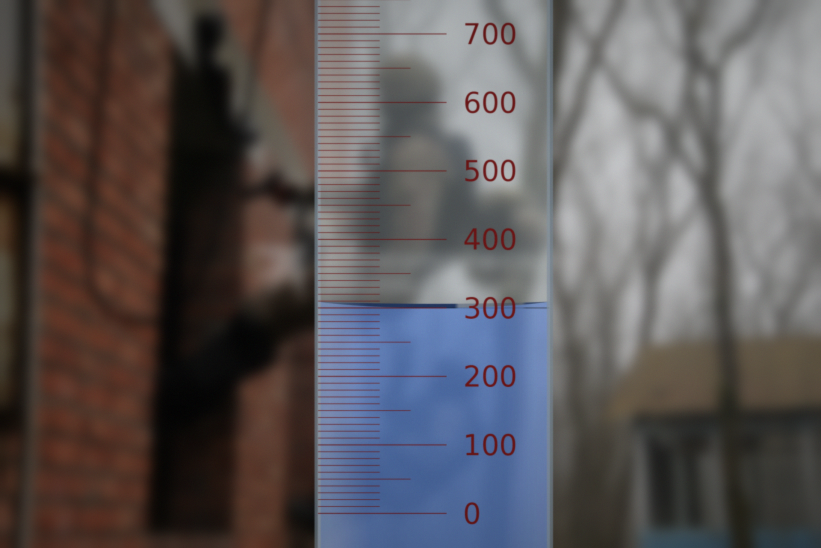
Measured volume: 300 mL
